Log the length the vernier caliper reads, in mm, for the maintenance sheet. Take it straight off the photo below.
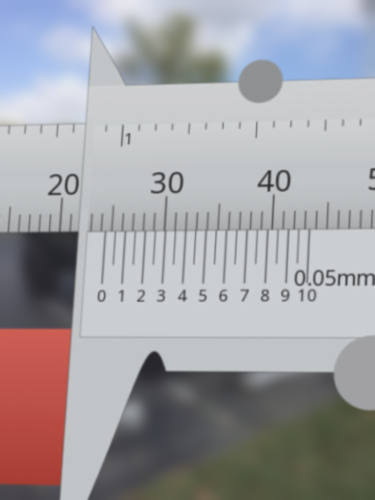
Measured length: 24.4 mm
